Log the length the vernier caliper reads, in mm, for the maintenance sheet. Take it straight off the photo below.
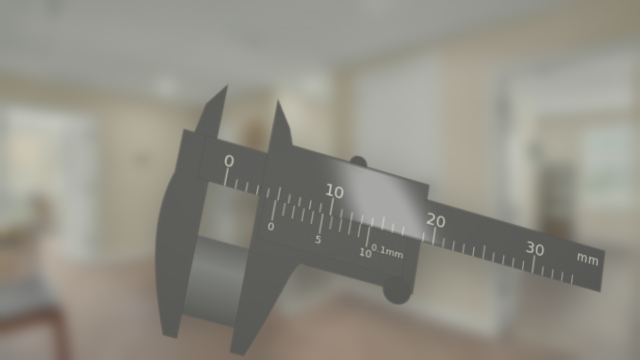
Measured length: 4.8 mm
